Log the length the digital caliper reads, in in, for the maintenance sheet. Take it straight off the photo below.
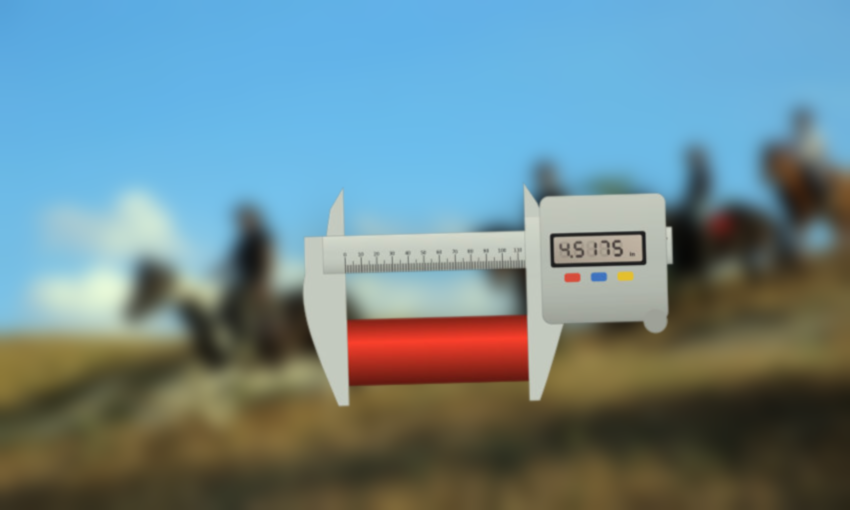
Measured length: 4.5175 in
